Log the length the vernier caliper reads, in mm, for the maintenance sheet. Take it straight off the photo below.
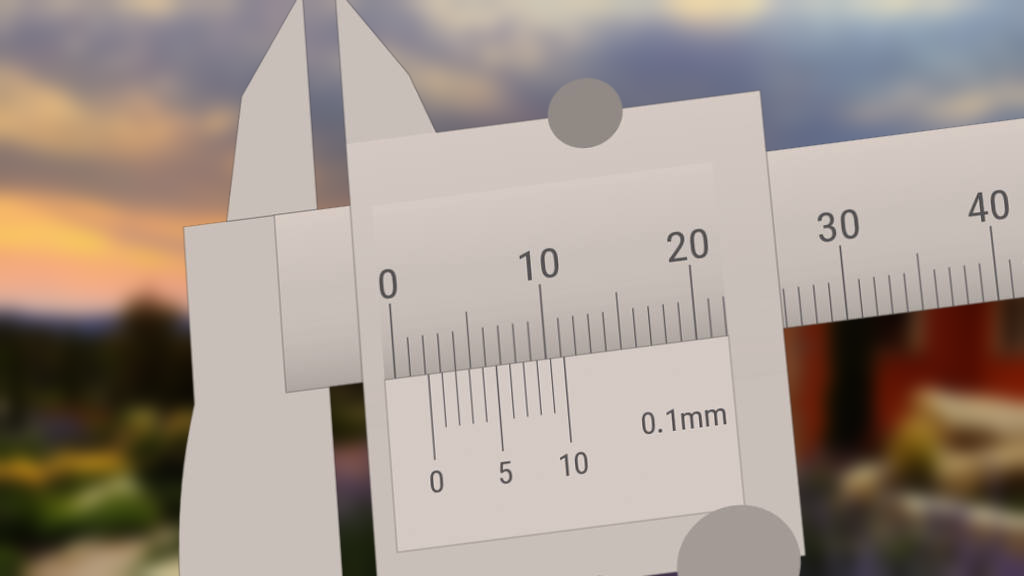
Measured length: 2.2 mm
